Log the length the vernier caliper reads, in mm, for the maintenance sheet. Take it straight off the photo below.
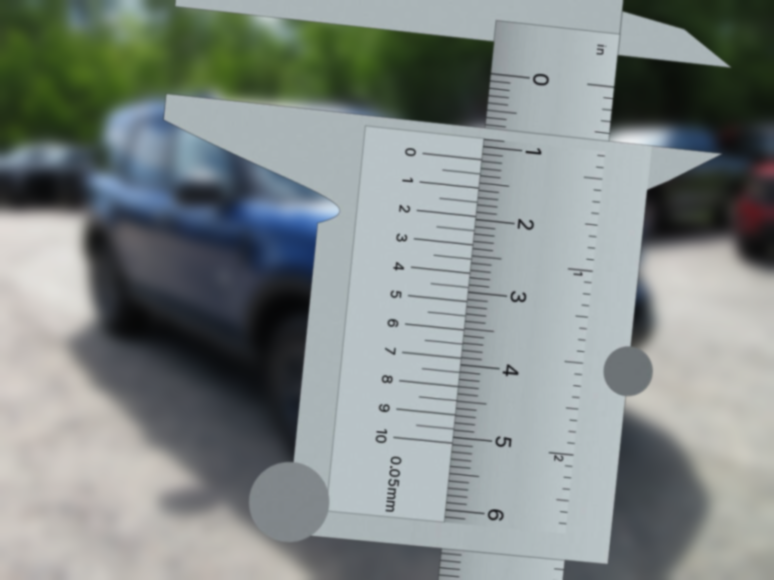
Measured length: 11.8 mm
